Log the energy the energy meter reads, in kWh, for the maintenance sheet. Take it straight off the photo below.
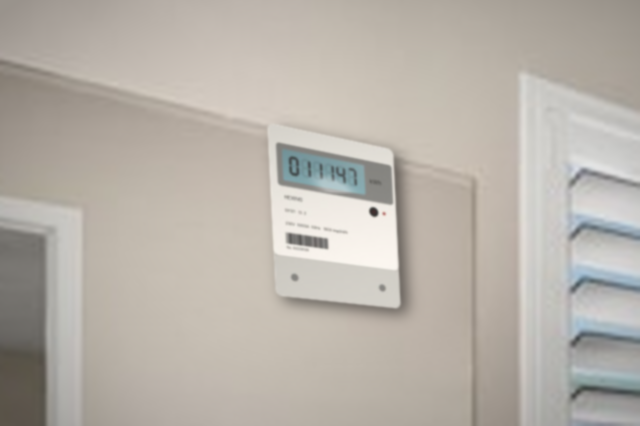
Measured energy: 11147 kWh
